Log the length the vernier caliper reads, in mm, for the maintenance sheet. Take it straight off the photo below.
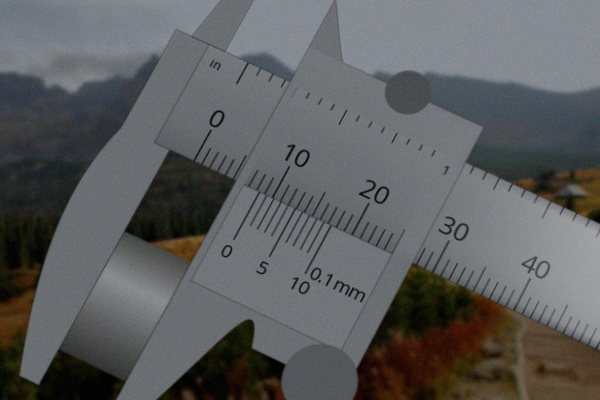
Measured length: 8.4 mm
